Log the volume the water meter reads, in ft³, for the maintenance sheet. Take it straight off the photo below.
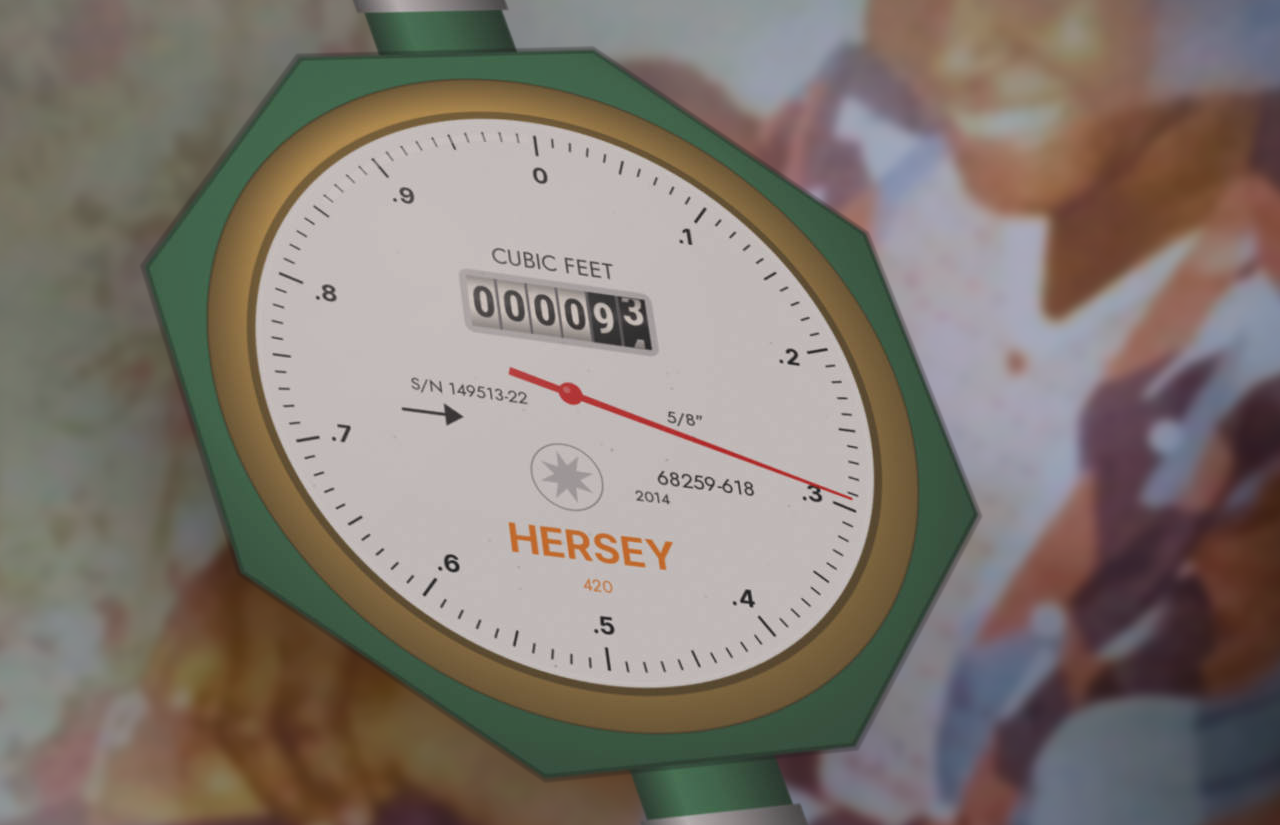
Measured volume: 93.29 ft³
